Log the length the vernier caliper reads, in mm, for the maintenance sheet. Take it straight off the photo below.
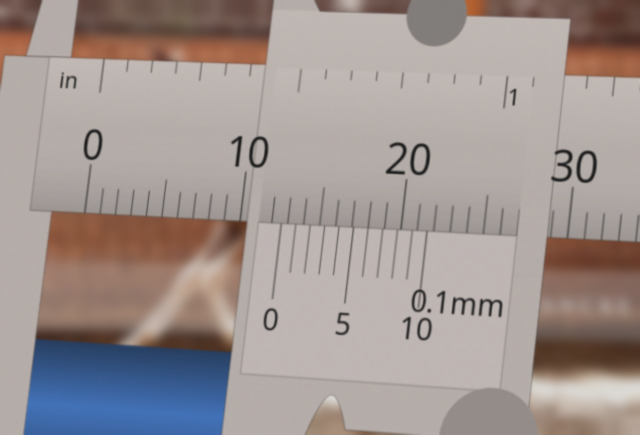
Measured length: 12.6 mm
